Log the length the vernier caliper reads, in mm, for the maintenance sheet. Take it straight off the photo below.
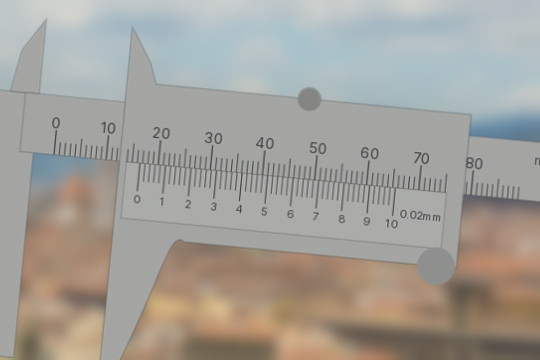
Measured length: 16.5 mm
